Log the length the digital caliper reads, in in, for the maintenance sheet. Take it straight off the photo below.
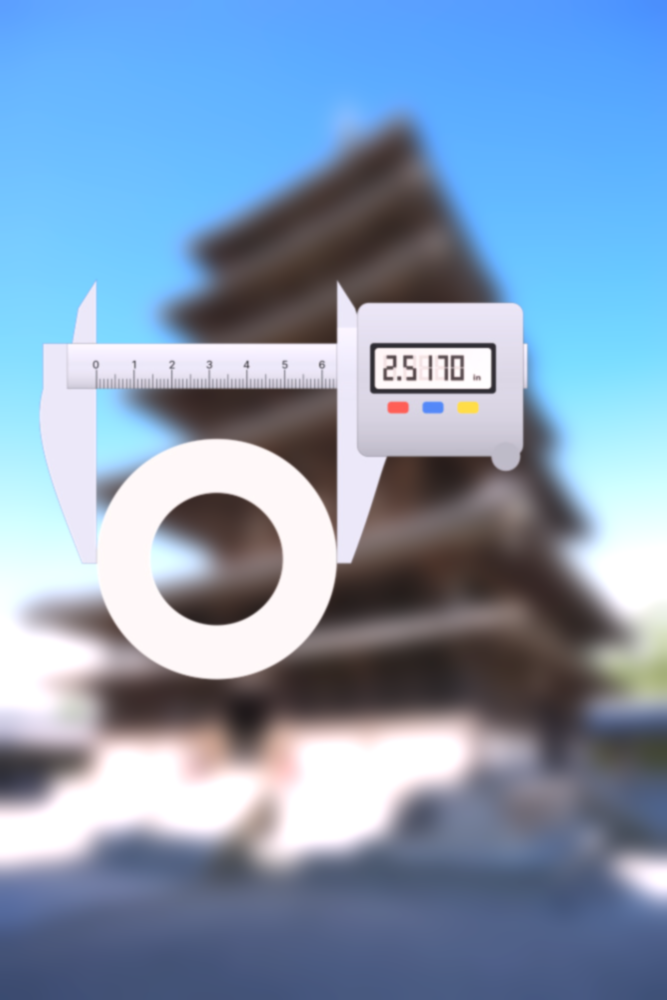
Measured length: 2.5170 in
